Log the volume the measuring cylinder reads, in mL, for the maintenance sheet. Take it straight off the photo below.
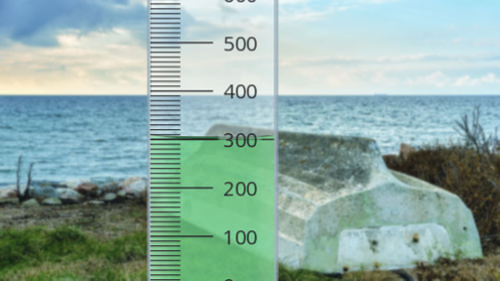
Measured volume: 300 mL
